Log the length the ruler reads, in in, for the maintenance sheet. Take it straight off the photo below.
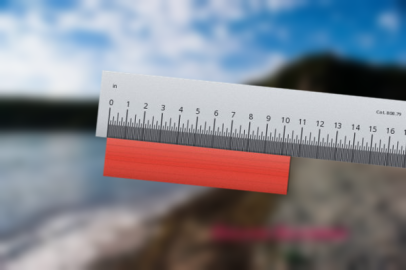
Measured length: 10.5 in
